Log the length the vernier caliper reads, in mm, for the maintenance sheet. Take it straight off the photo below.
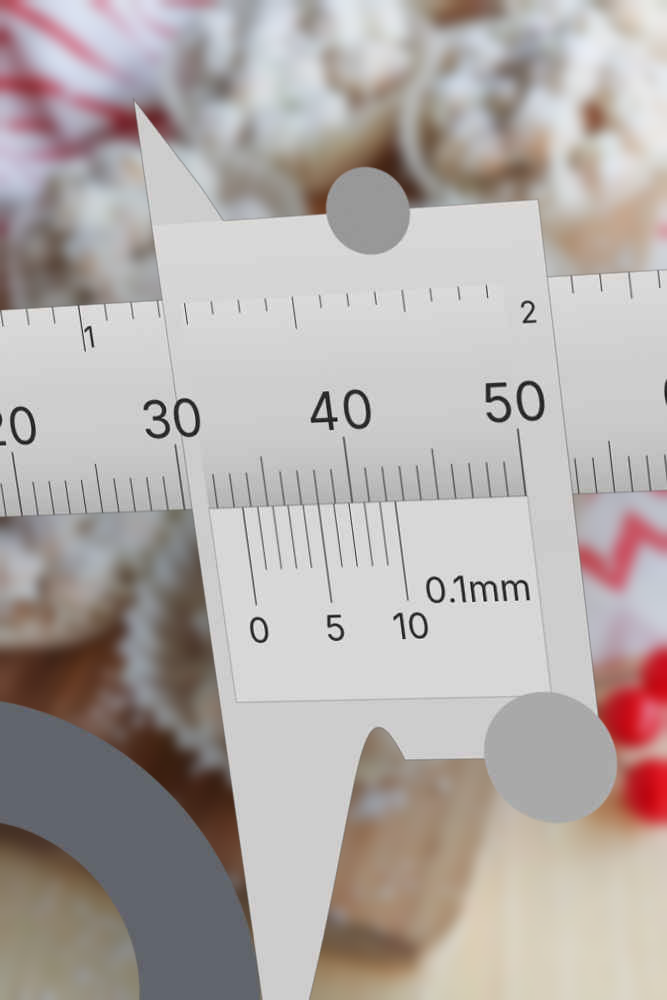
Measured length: 33.5 mm
